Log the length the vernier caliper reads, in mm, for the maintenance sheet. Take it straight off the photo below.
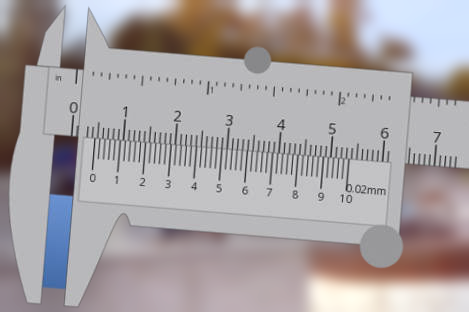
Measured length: 4.5 mm
